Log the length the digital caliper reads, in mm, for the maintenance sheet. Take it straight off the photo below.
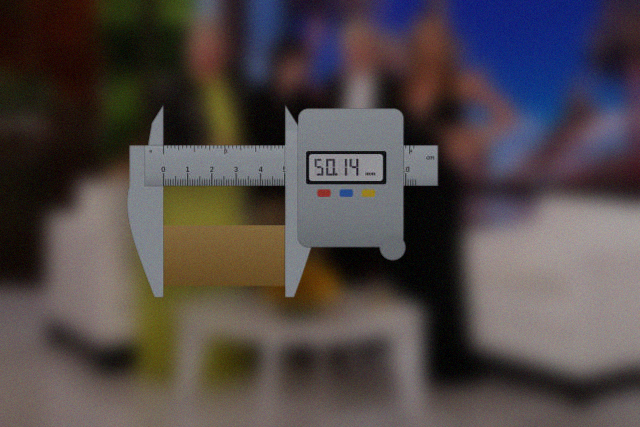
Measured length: 50.14 mm
